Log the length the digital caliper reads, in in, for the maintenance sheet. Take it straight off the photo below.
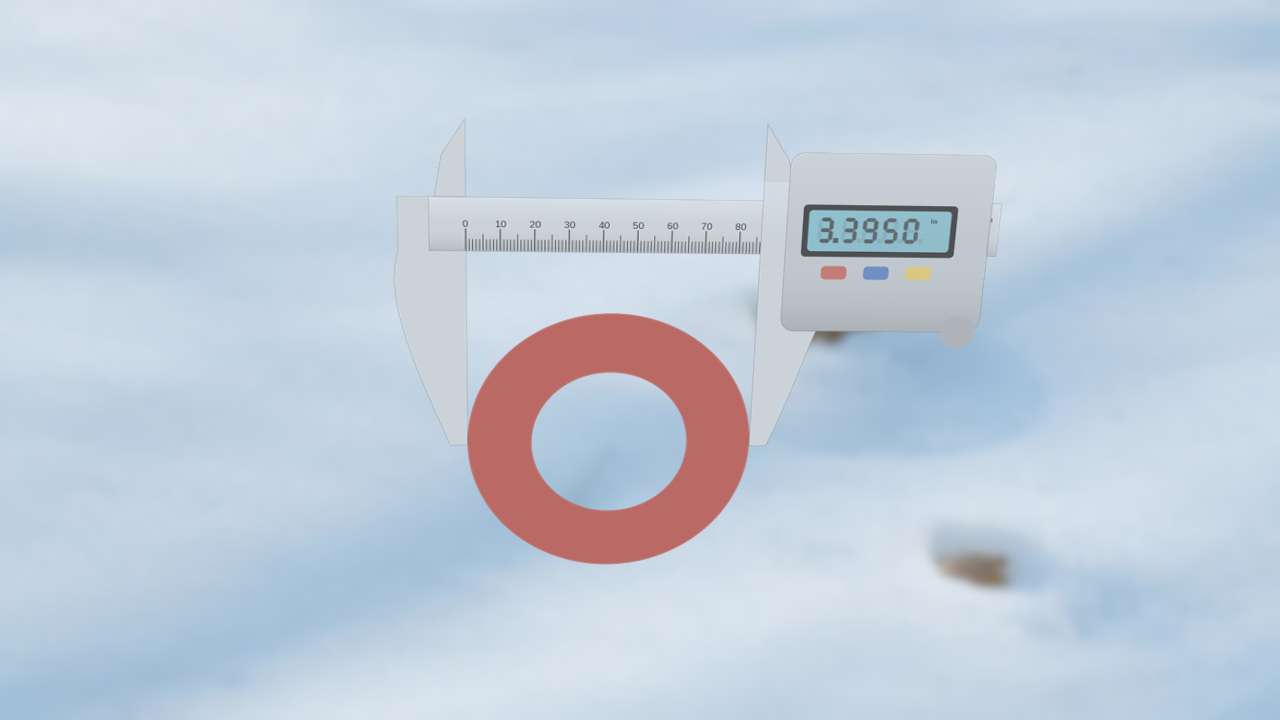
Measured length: 3.3950 in
